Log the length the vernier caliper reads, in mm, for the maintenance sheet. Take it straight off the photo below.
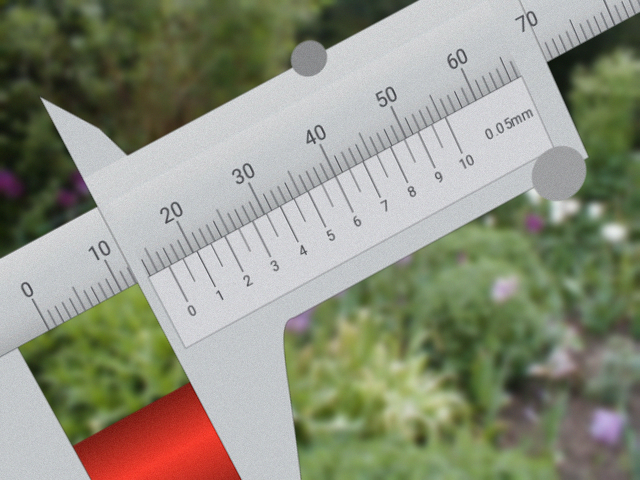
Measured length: 16.6 mm
